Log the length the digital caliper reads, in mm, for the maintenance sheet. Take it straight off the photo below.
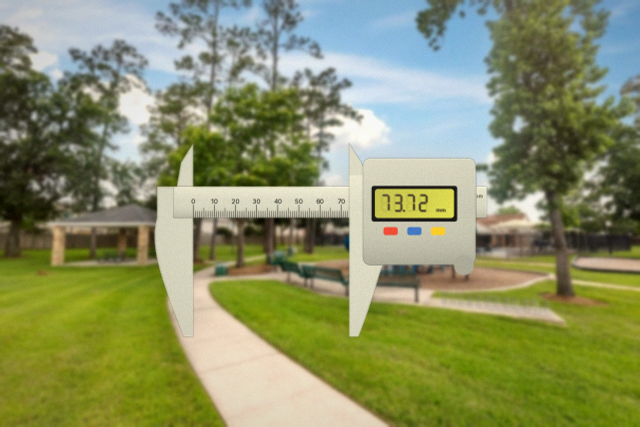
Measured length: 73.72 mm
